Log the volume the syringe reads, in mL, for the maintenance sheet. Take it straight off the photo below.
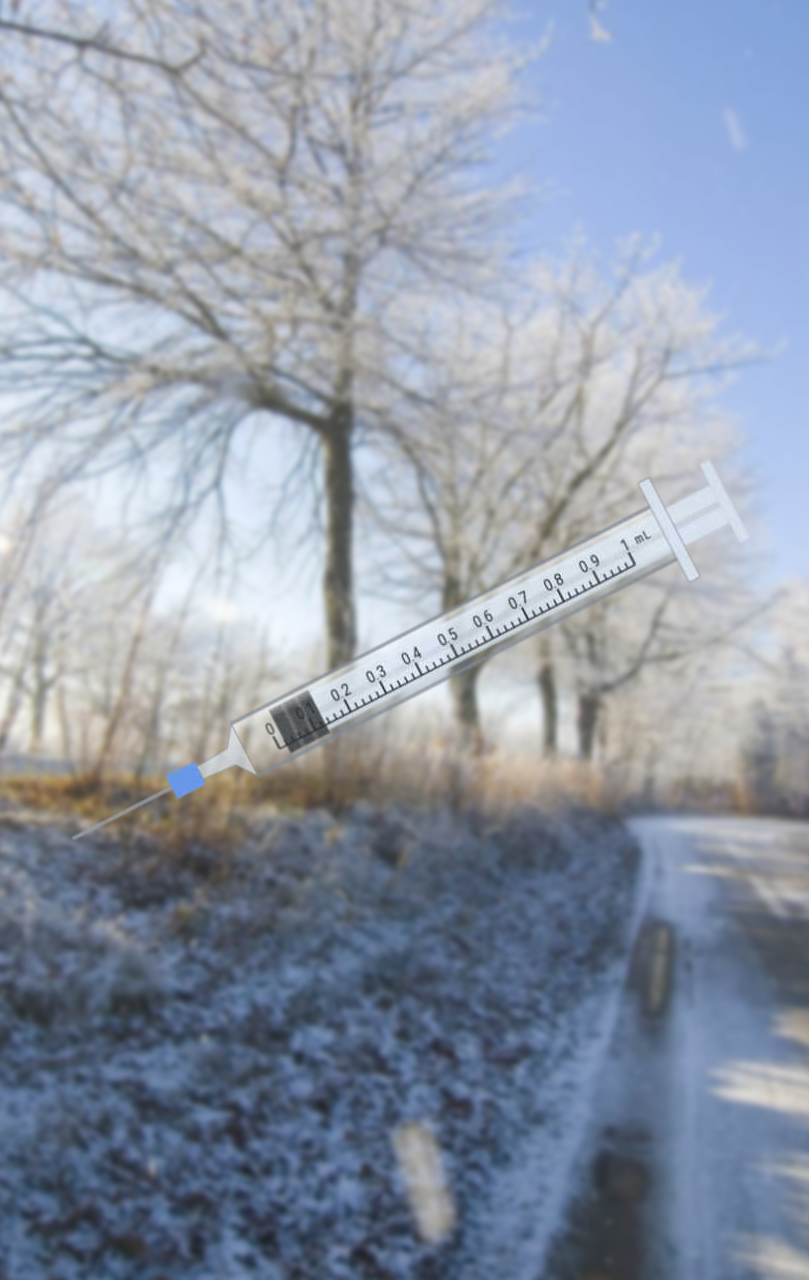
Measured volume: 0.02 mL
